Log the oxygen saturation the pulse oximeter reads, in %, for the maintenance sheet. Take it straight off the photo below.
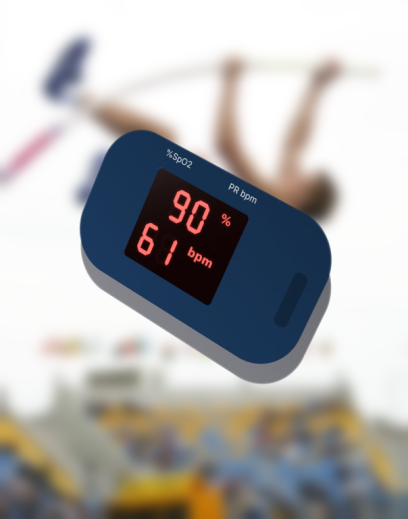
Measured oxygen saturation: 90 %
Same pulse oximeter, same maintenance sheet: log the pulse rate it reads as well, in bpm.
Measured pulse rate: 61 bpm
